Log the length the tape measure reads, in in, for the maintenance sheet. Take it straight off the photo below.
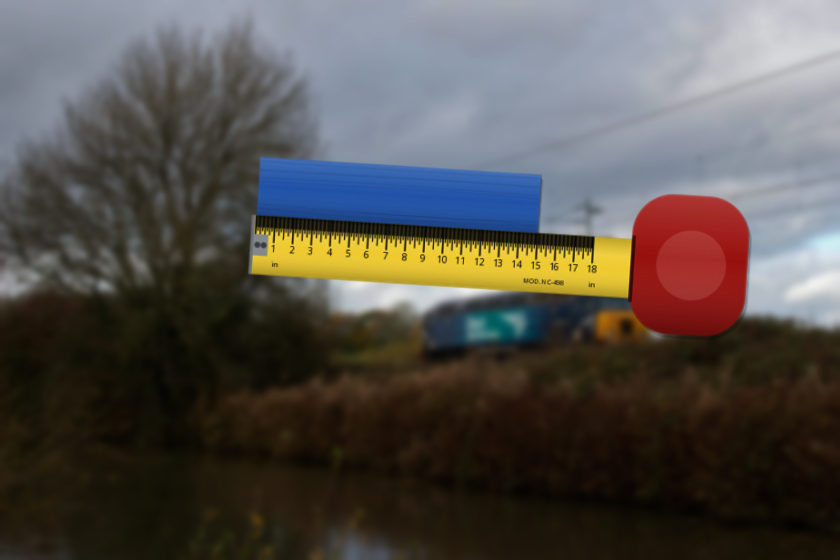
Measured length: 15 in
